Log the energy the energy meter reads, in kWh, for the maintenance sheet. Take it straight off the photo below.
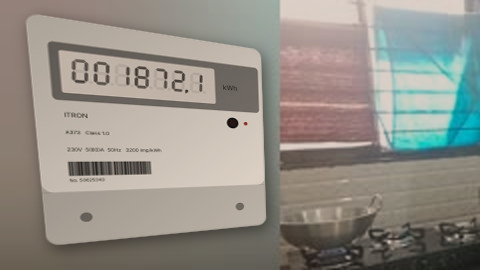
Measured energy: 1872.1 kWh
